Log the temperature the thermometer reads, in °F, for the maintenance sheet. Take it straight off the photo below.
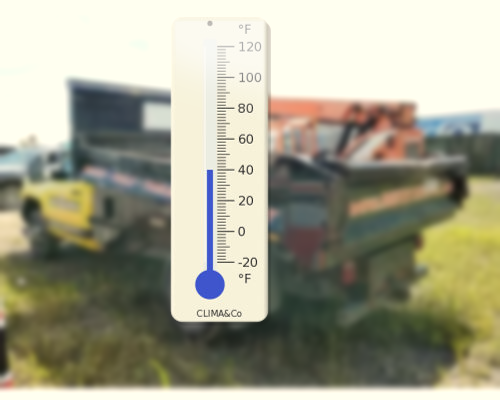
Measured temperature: 40 °F
